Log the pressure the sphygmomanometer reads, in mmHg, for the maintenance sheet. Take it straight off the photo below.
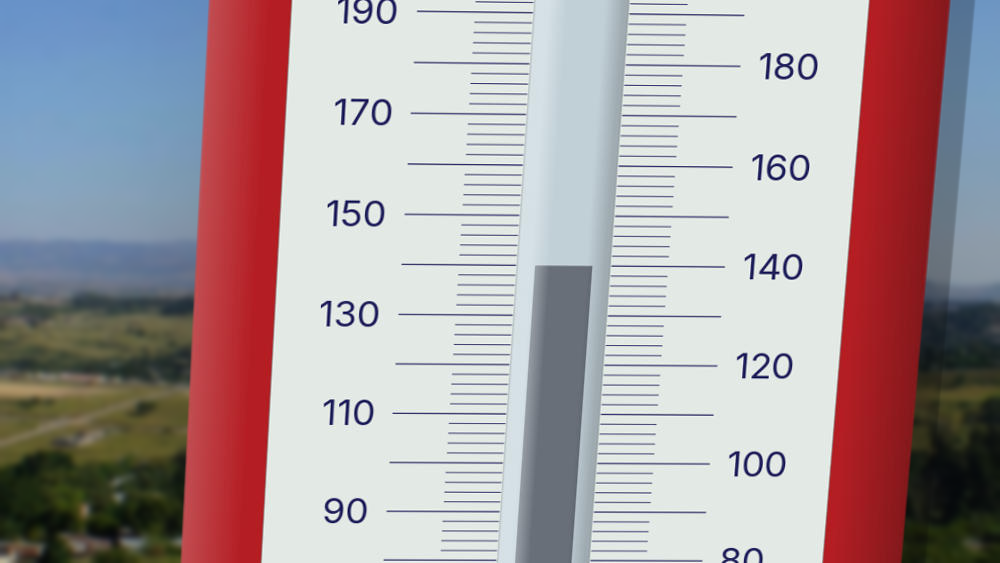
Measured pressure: 140 mmHg
